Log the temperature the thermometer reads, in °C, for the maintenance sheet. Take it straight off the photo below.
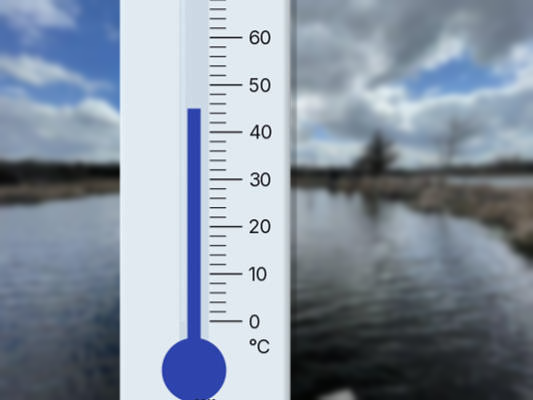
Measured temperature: 45 °C
